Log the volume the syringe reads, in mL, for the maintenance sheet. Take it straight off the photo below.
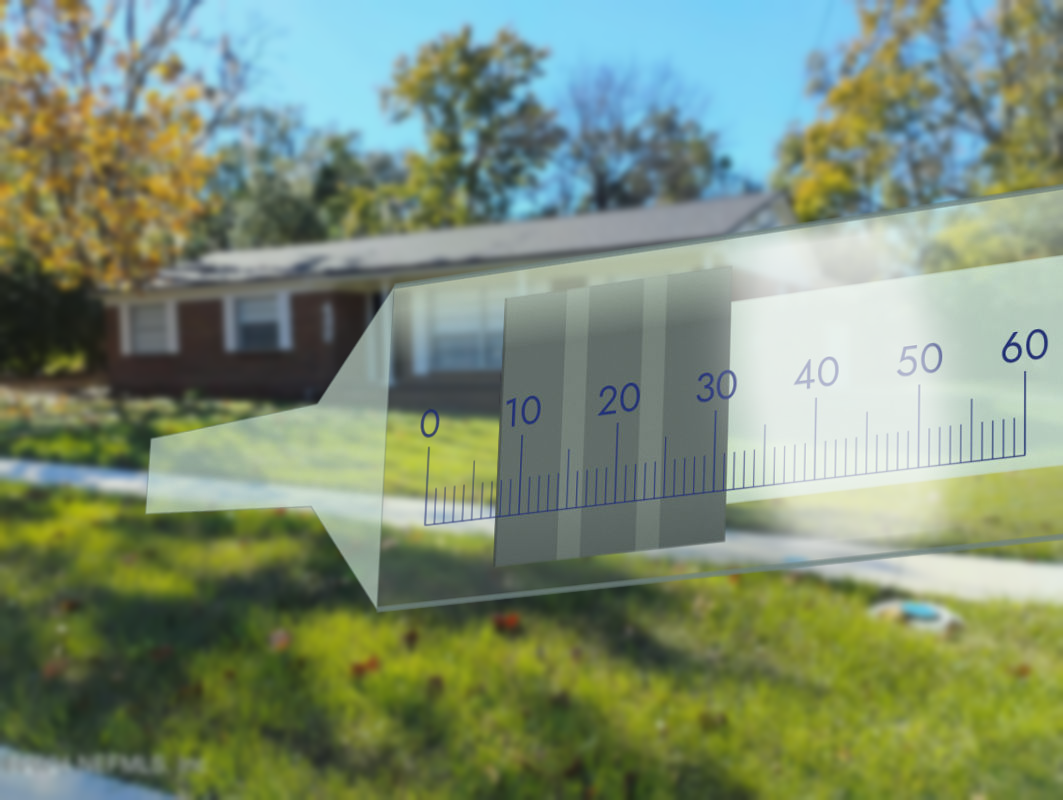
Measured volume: 7.5 mL
